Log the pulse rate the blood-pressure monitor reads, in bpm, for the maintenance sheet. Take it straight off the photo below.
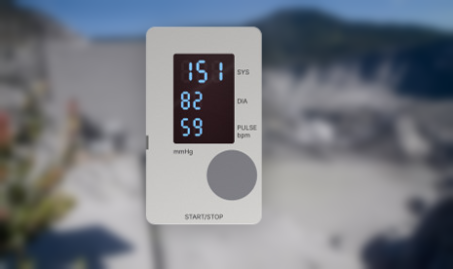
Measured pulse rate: 59 bpm
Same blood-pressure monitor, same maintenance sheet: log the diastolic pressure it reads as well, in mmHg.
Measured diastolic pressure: 82 mmHg
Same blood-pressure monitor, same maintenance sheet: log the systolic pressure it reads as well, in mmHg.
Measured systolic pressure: 151 mmHg
